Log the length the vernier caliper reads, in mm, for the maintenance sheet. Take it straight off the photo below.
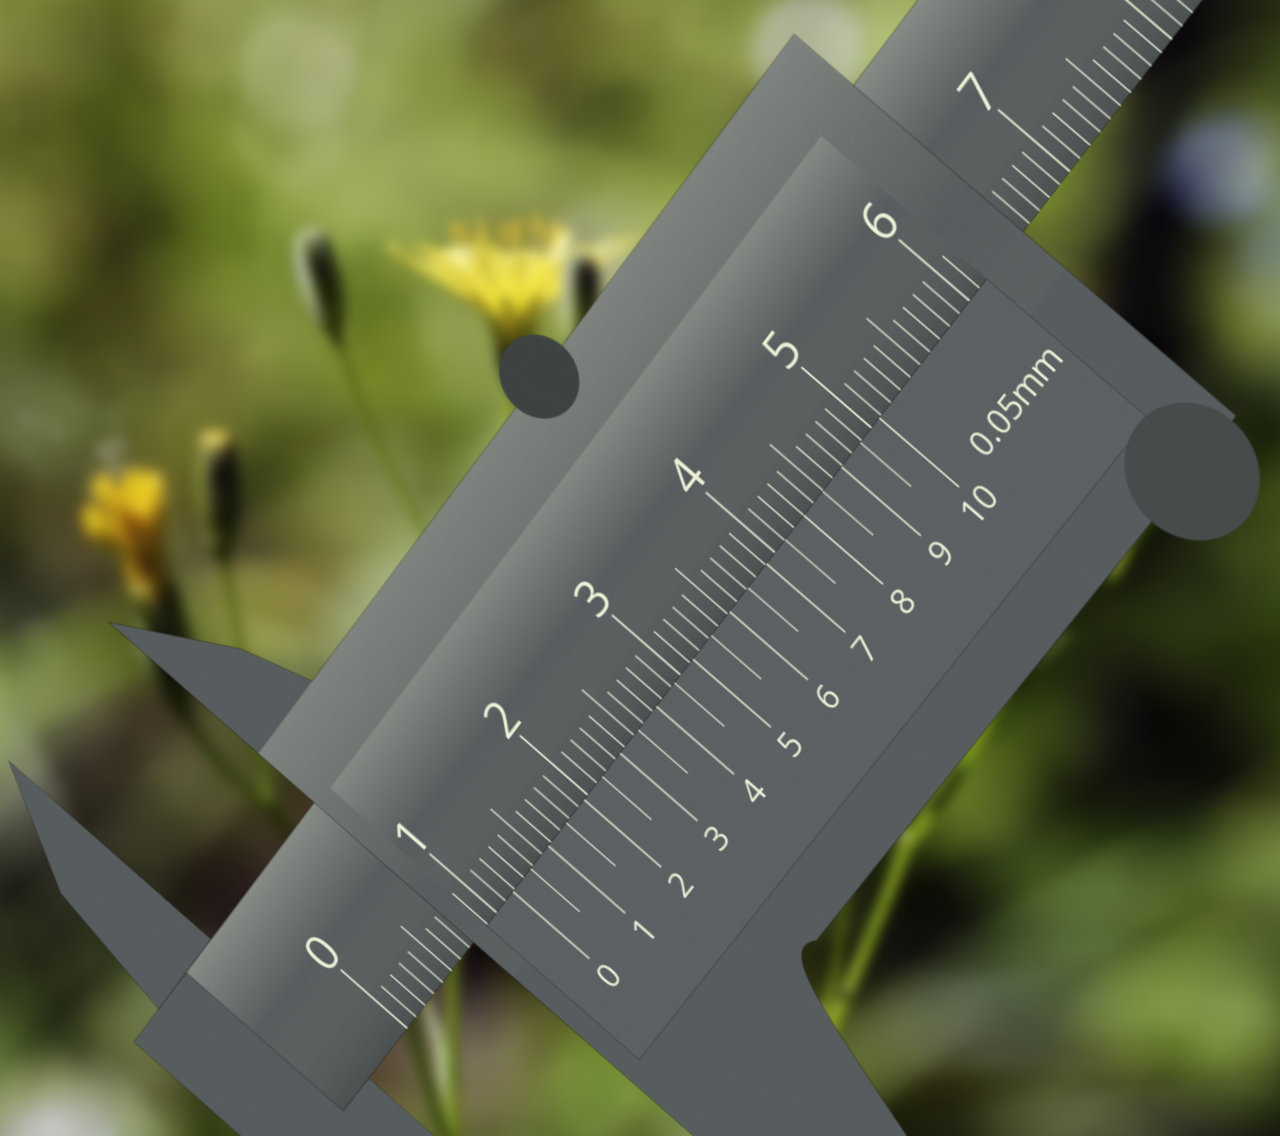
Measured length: 11.8 mm
